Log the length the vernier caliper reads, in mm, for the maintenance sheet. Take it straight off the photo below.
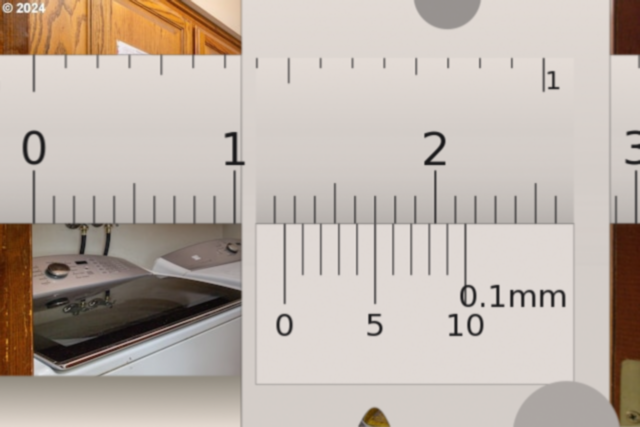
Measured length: 12.5 mm
